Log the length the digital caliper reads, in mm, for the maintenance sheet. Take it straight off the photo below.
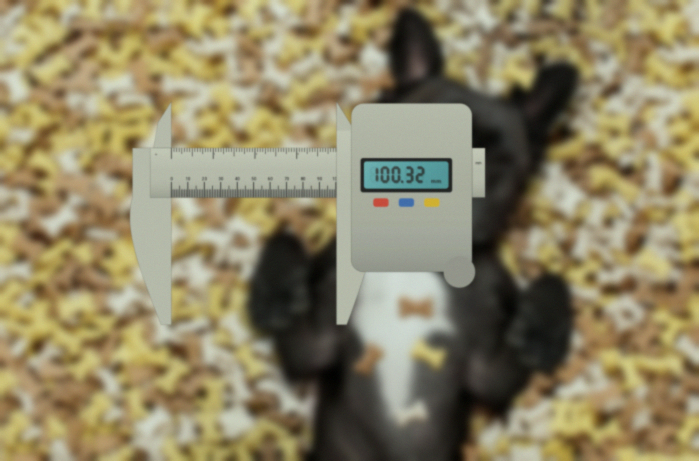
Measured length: 100.32 mm
